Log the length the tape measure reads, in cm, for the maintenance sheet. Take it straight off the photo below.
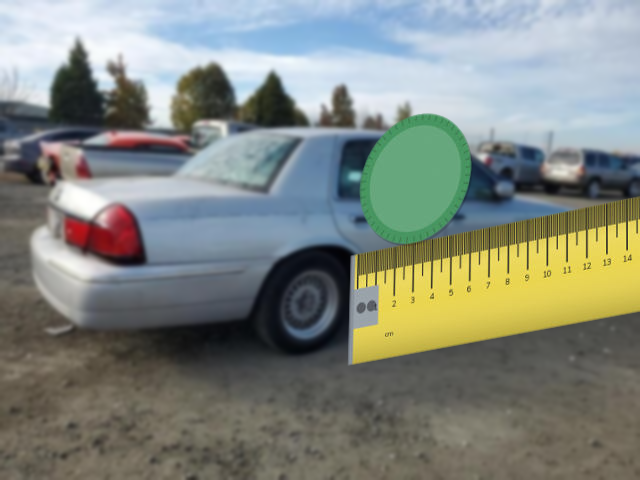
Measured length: 6 cm
